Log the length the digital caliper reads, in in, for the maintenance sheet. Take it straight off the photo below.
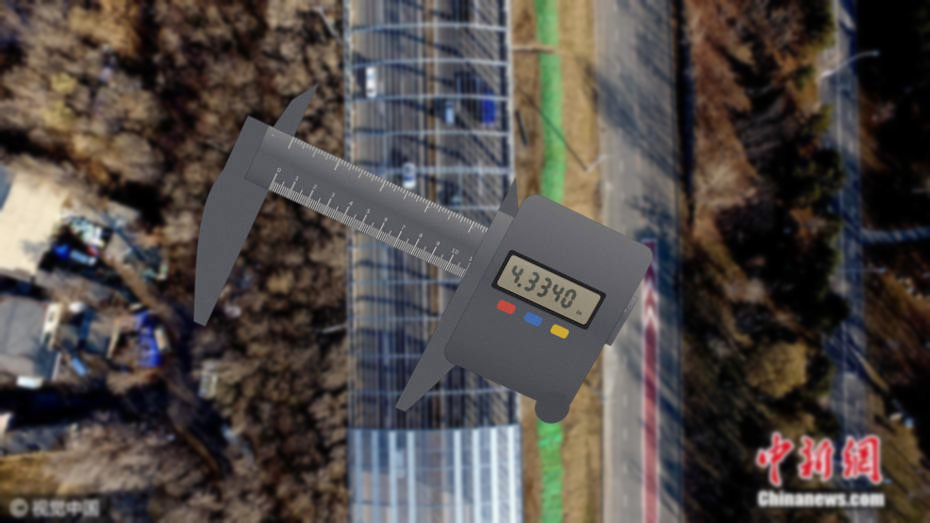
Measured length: 4.3340 in
